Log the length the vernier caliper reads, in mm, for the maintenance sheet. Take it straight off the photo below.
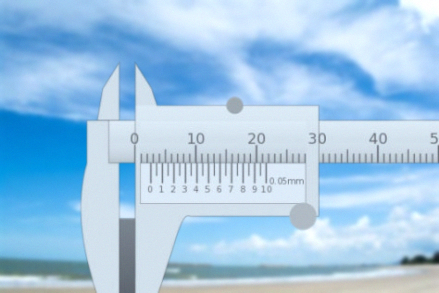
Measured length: 2.6 mm
